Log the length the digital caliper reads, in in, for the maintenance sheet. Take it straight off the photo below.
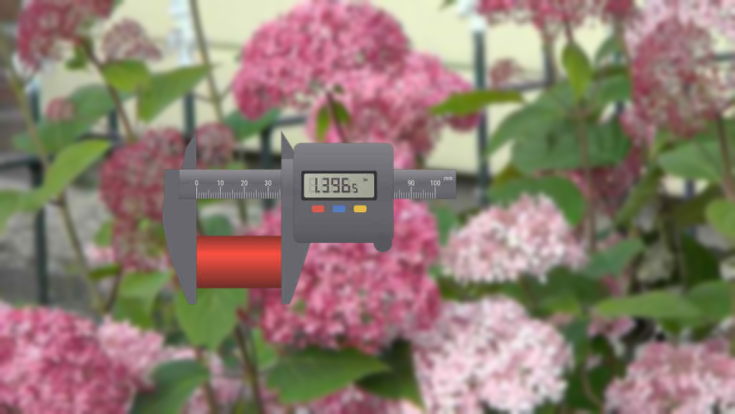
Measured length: 1.3965 in
